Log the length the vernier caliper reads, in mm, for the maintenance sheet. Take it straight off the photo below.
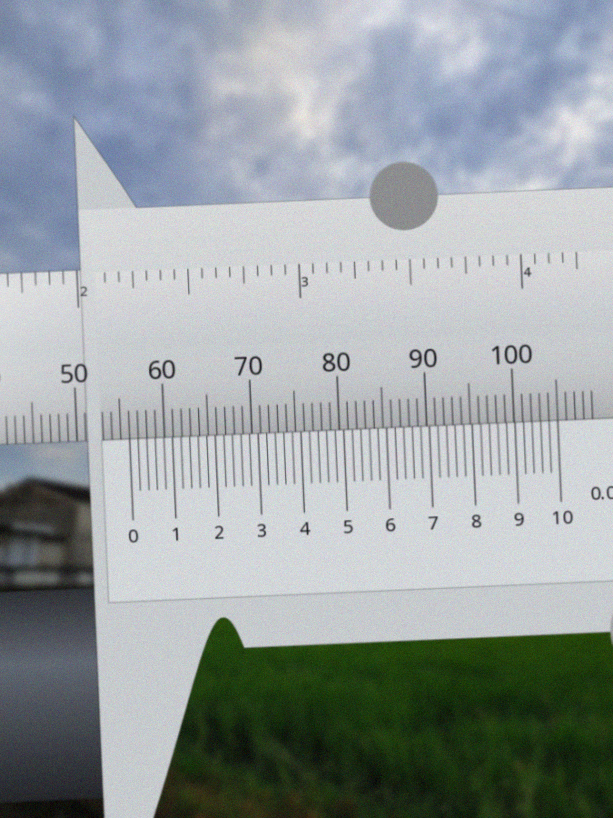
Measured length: 56.0 mm
